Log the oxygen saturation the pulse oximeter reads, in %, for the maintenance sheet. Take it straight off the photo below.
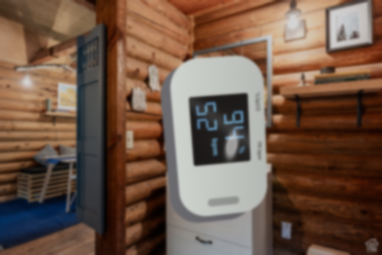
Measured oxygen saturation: 94 %
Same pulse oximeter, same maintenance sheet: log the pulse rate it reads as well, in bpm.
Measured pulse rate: 52 bpm
